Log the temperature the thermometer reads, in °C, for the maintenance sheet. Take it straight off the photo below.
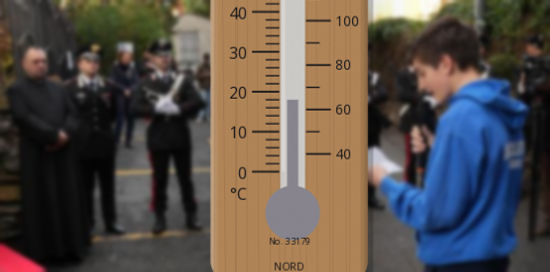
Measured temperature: 18 °C
